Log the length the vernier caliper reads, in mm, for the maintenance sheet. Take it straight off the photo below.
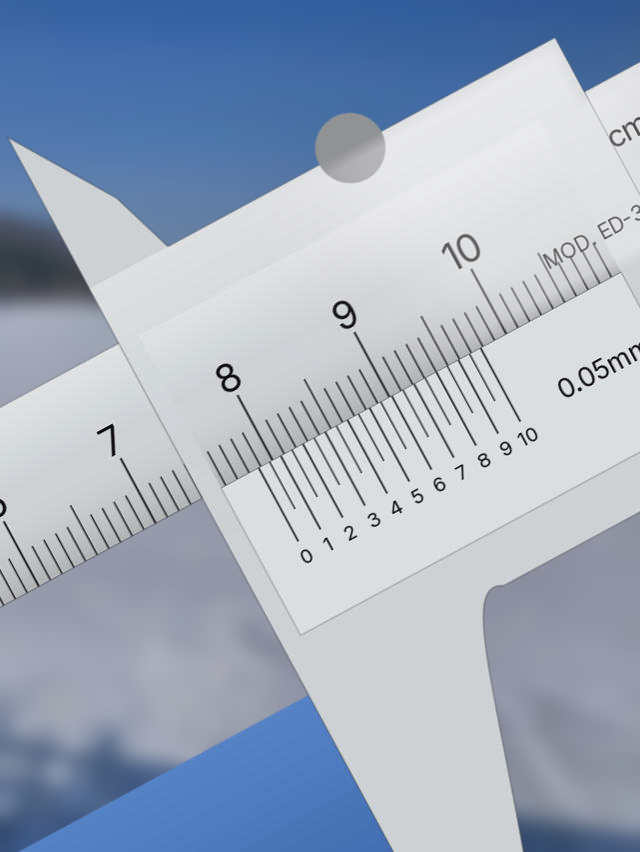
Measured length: 78.8 mm
